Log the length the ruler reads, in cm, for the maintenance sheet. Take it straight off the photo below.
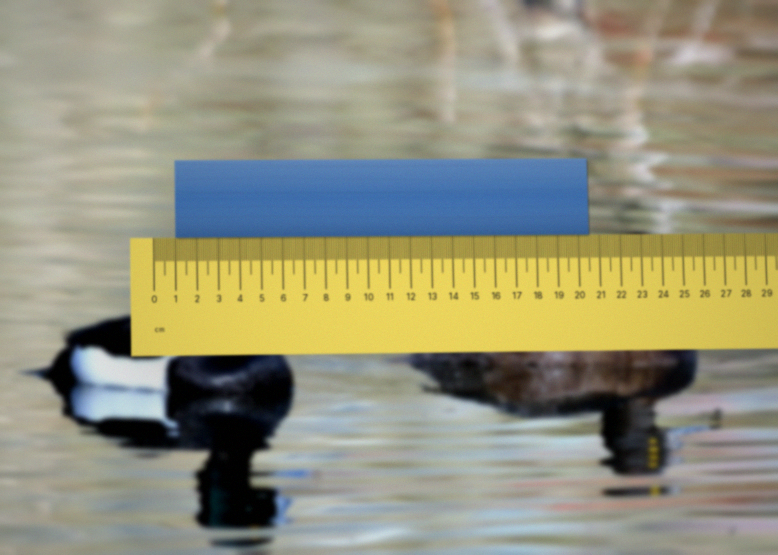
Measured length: 19.5 cm
